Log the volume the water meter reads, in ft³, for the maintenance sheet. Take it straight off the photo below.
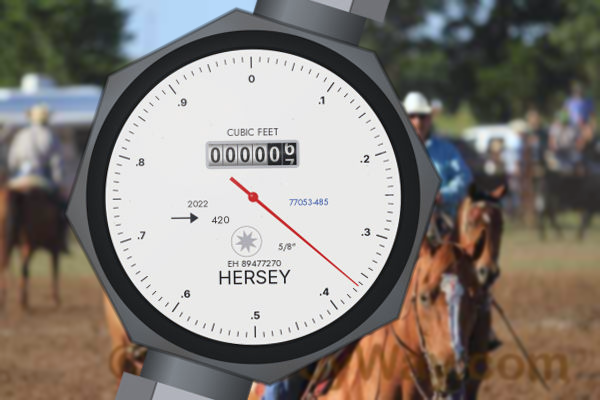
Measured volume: 6.36 ft³
